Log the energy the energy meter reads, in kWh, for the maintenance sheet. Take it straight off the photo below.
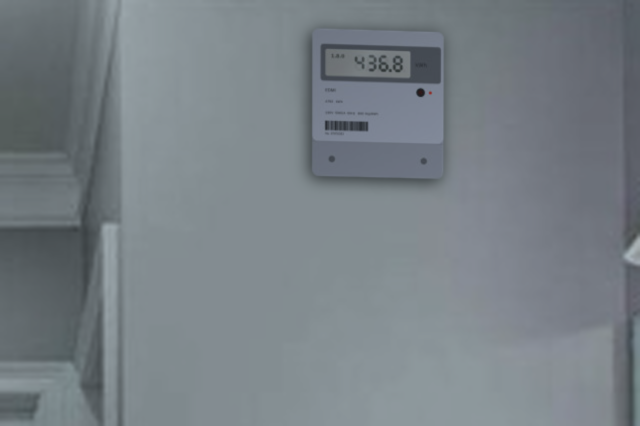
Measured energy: 436.8 kWh
